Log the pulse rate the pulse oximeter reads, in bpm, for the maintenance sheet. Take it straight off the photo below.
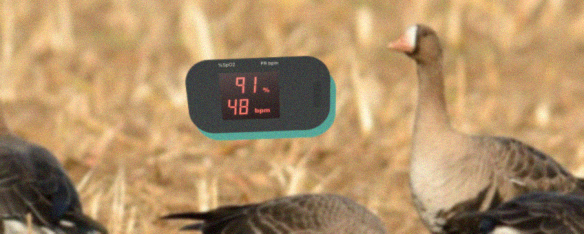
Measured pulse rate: 48 bpm
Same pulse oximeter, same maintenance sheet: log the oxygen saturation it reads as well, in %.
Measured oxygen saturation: 91 %
